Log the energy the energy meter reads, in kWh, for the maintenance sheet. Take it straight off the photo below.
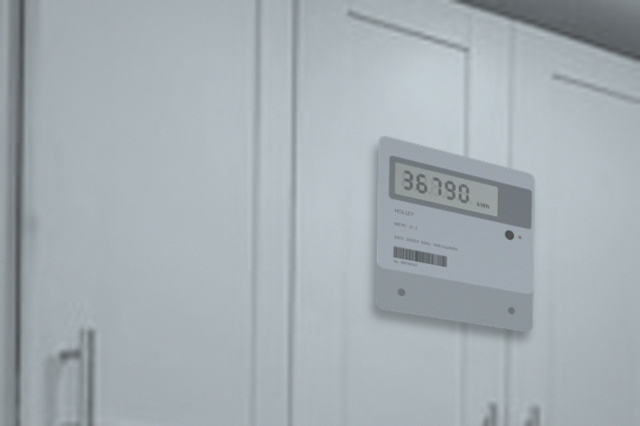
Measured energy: 36790 kWh
